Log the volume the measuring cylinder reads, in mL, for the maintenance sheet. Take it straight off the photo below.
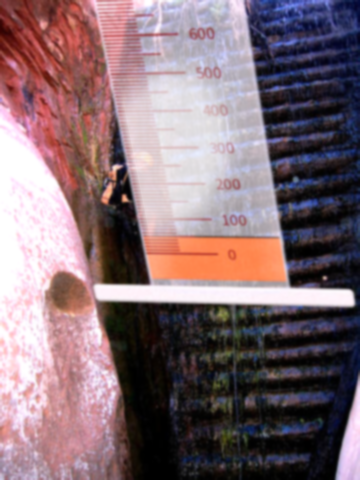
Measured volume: 50 mL
